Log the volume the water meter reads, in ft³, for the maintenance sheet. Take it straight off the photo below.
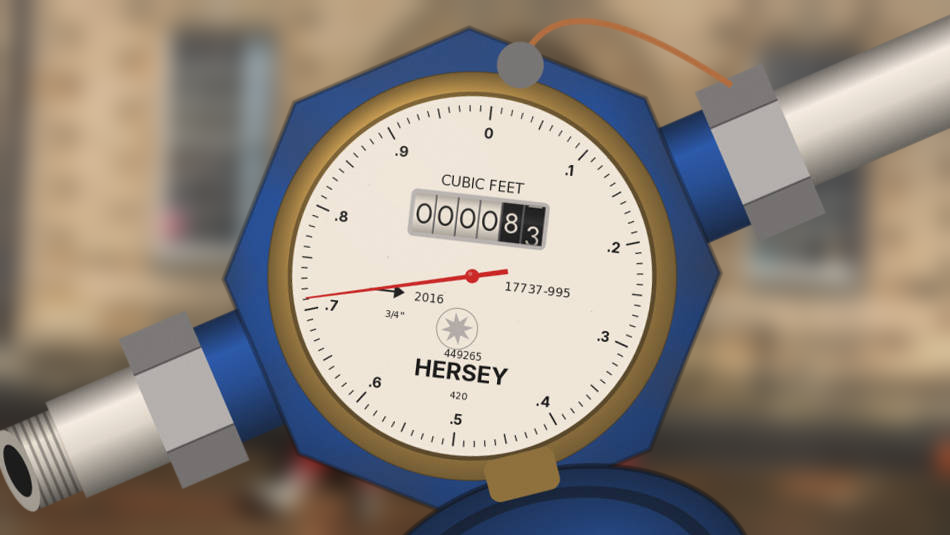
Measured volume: 82.71 ft³
